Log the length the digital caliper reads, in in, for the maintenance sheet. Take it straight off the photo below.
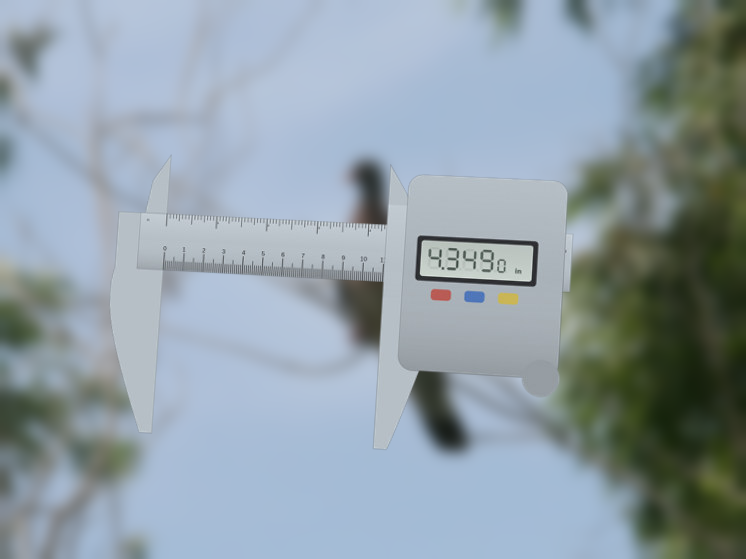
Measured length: 4.3490 in
